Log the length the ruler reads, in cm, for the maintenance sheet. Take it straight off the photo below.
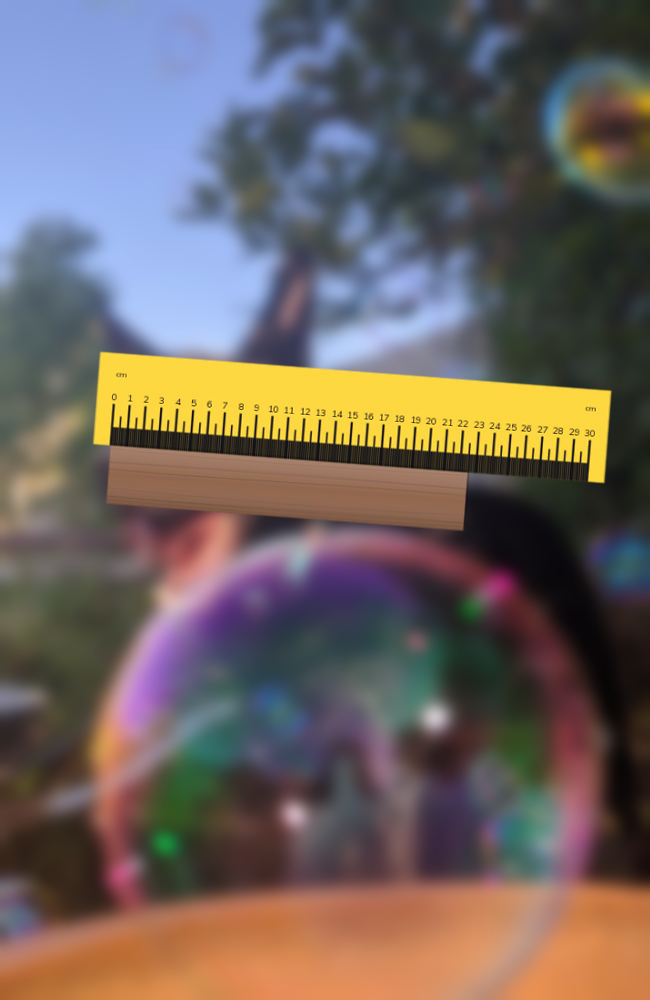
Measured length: 22.5 cm
